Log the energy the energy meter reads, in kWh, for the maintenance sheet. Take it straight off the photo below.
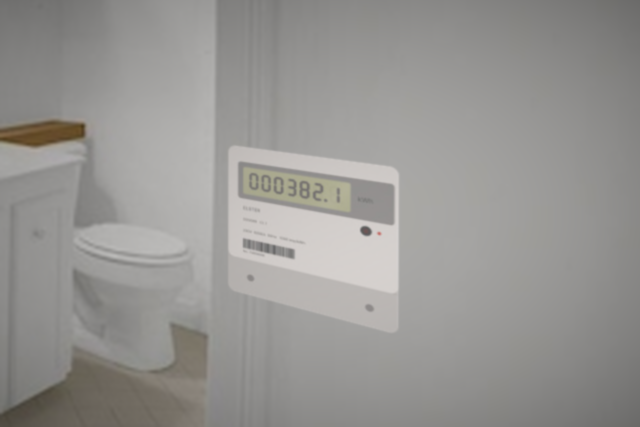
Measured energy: 382.1 kWh
